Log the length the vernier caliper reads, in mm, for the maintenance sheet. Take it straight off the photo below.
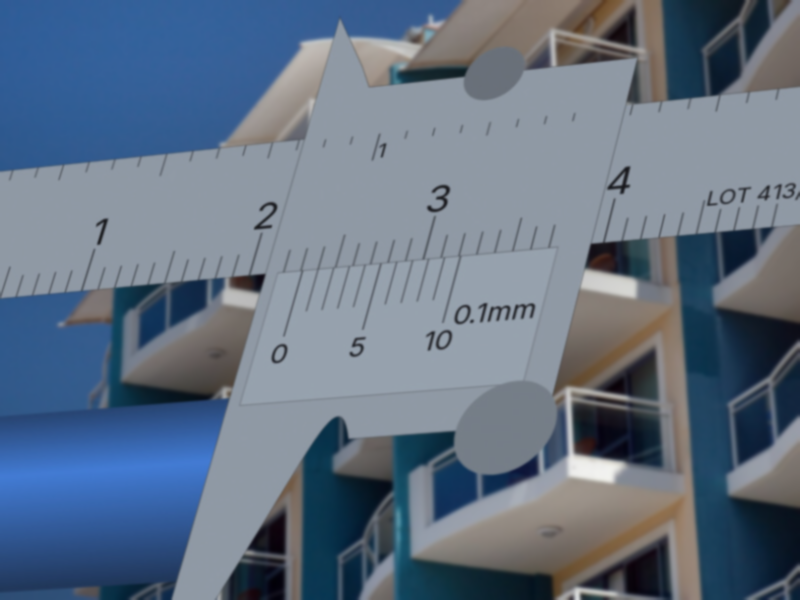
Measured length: 23.1 mm
